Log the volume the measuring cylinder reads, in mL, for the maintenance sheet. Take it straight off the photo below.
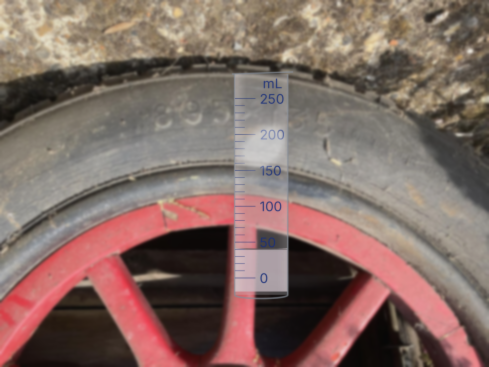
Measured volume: 40 mL
